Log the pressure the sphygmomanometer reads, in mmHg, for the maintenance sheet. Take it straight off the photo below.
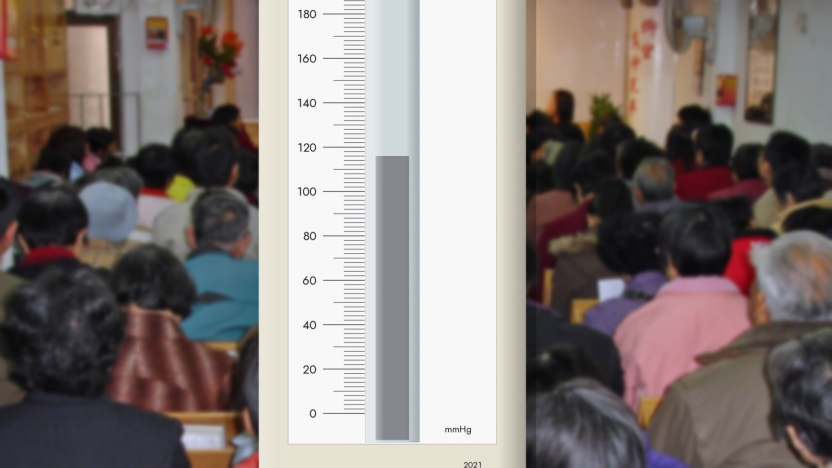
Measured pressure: 116 mmHg
